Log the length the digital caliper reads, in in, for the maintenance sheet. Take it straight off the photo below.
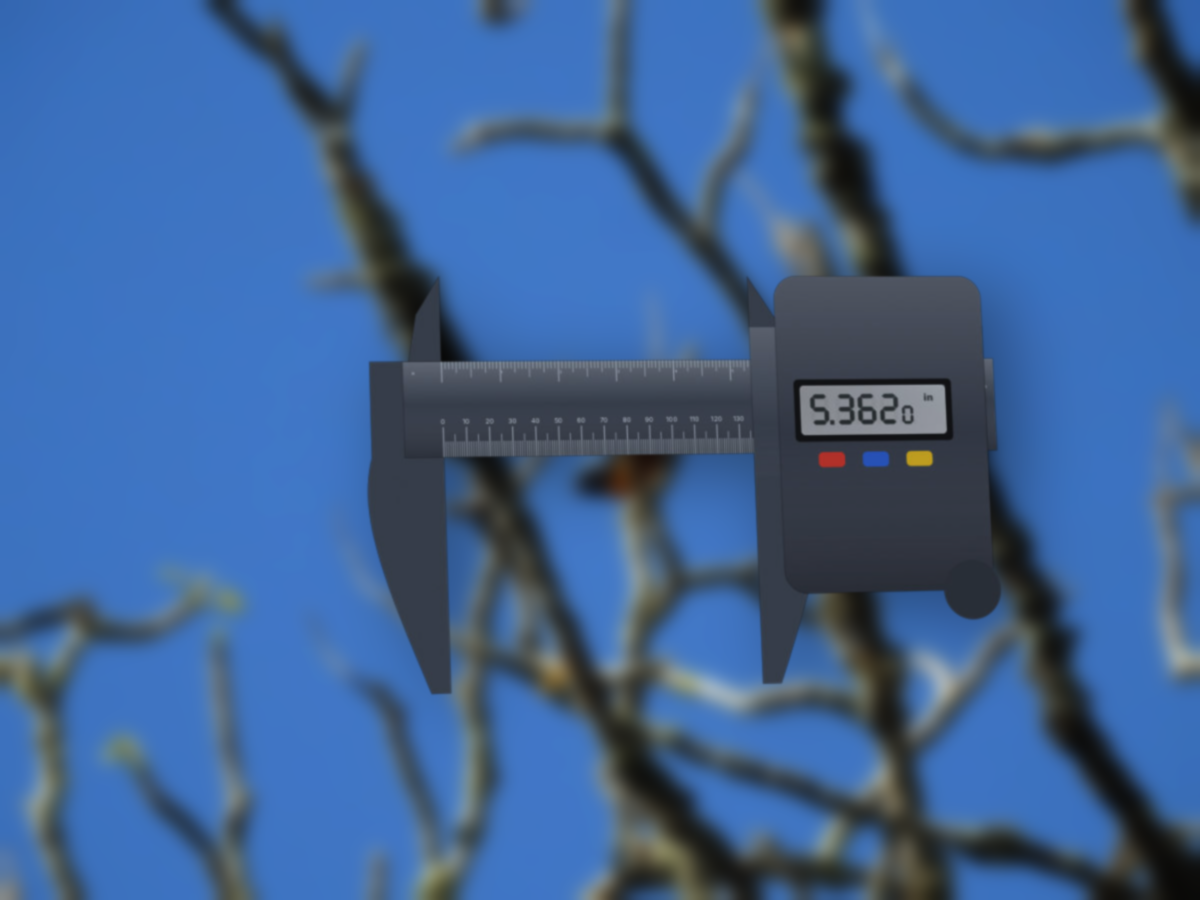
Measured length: 5.3620 in
